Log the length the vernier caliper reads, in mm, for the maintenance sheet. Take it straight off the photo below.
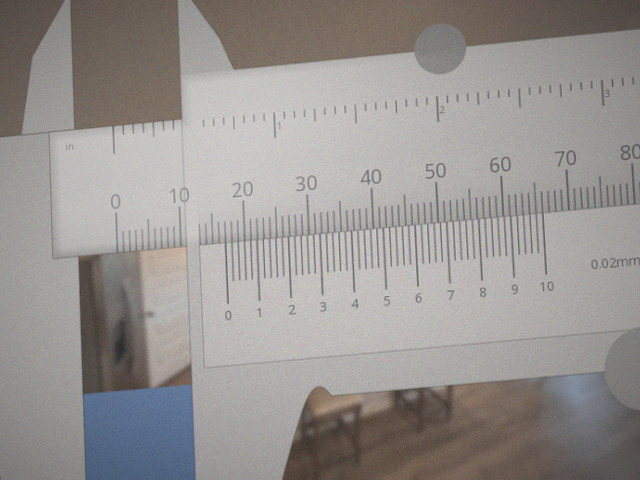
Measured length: 17.0 mm
